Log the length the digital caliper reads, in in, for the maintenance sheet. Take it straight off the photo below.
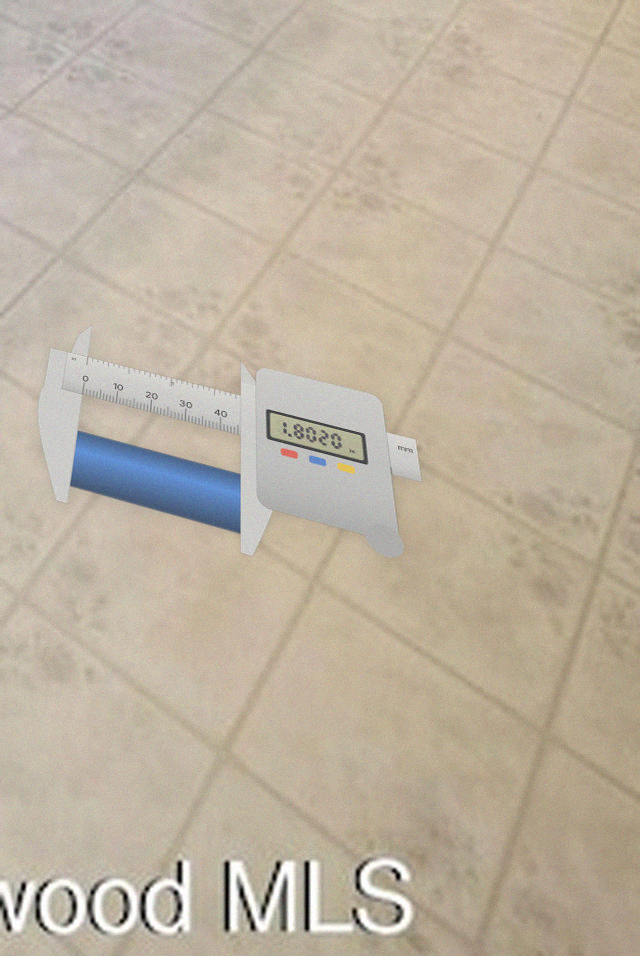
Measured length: 1.8020 in
